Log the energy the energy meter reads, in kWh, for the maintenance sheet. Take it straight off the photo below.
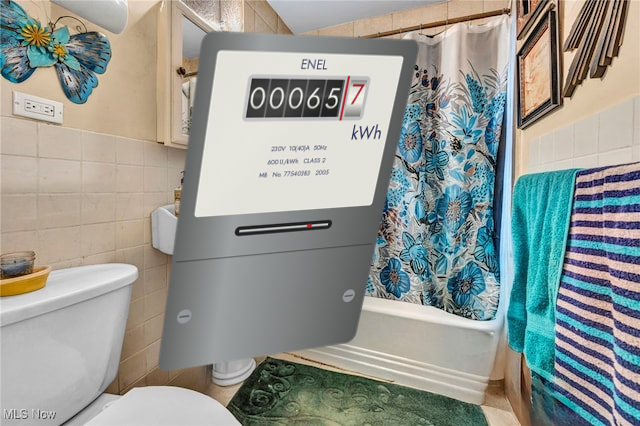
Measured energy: 65.7 kWh
